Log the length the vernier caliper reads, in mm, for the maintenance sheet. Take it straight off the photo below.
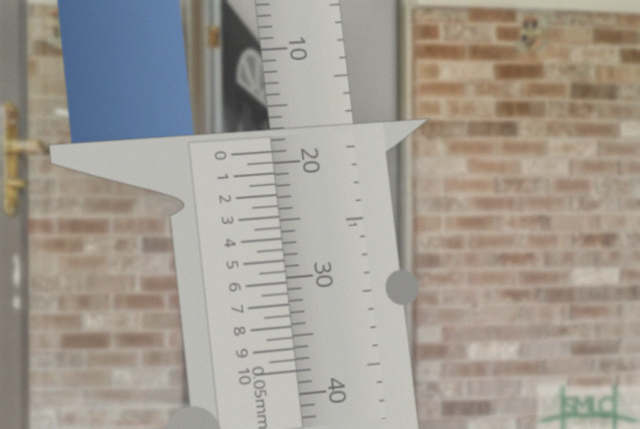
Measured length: 19.0 mm
